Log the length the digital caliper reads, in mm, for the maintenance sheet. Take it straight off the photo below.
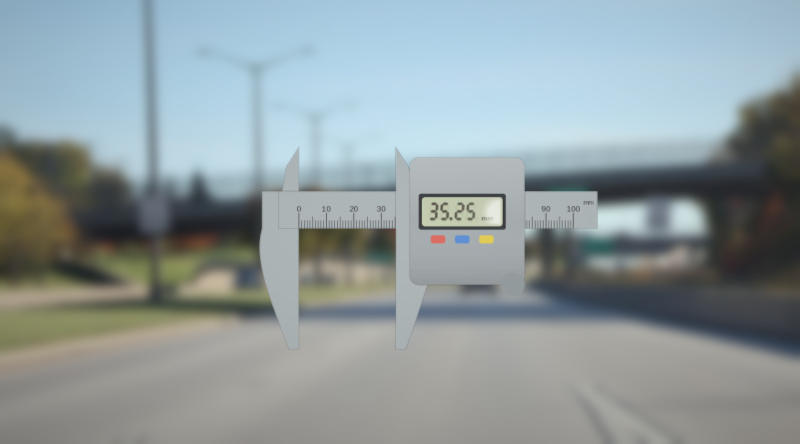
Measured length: 35.25 mm
